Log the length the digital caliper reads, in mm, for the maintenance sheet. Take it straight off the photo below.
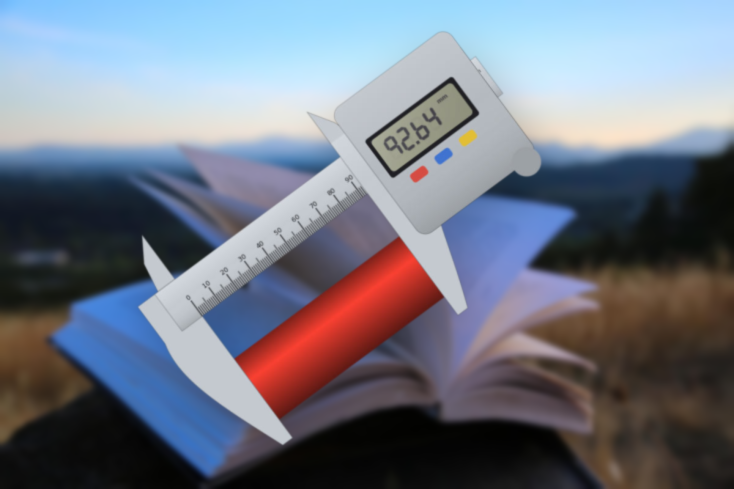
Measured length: 92.64 mm
